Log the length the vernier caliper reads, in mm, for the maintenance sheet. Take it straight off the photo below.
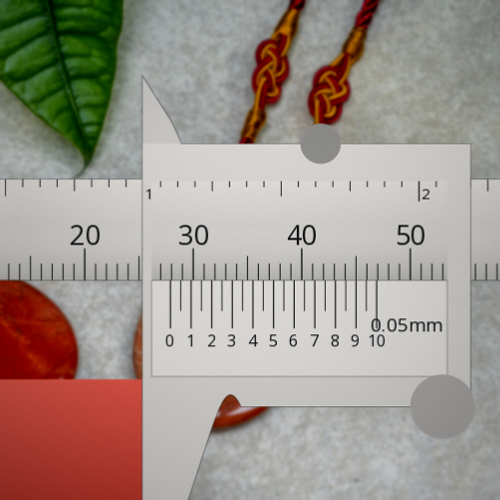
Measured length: 27.9 mm
